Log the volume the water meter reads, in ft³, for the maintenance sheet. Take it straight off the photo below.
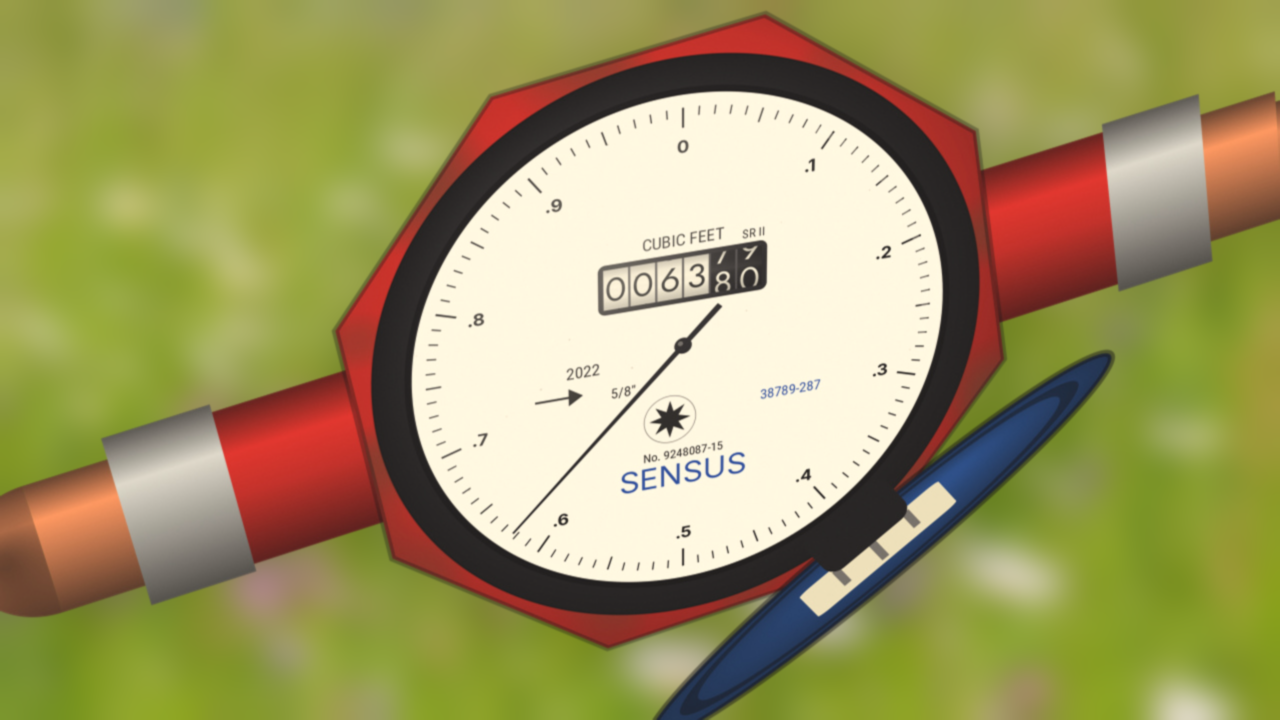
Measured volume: 6379.62 ft³
